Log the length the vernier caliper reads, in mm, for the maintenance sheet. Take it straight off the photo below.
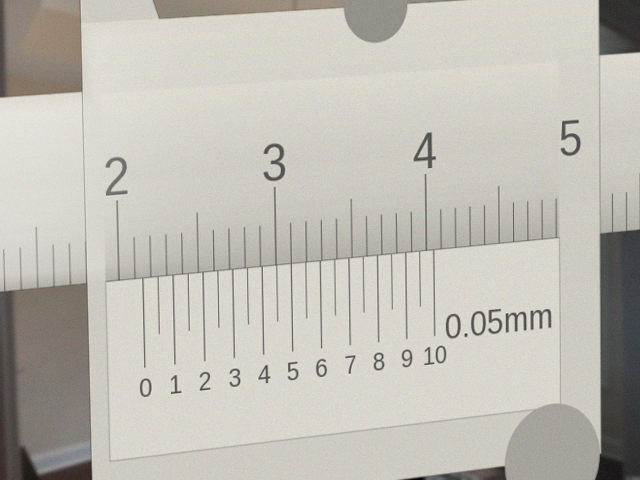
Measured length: 21.5 mm
